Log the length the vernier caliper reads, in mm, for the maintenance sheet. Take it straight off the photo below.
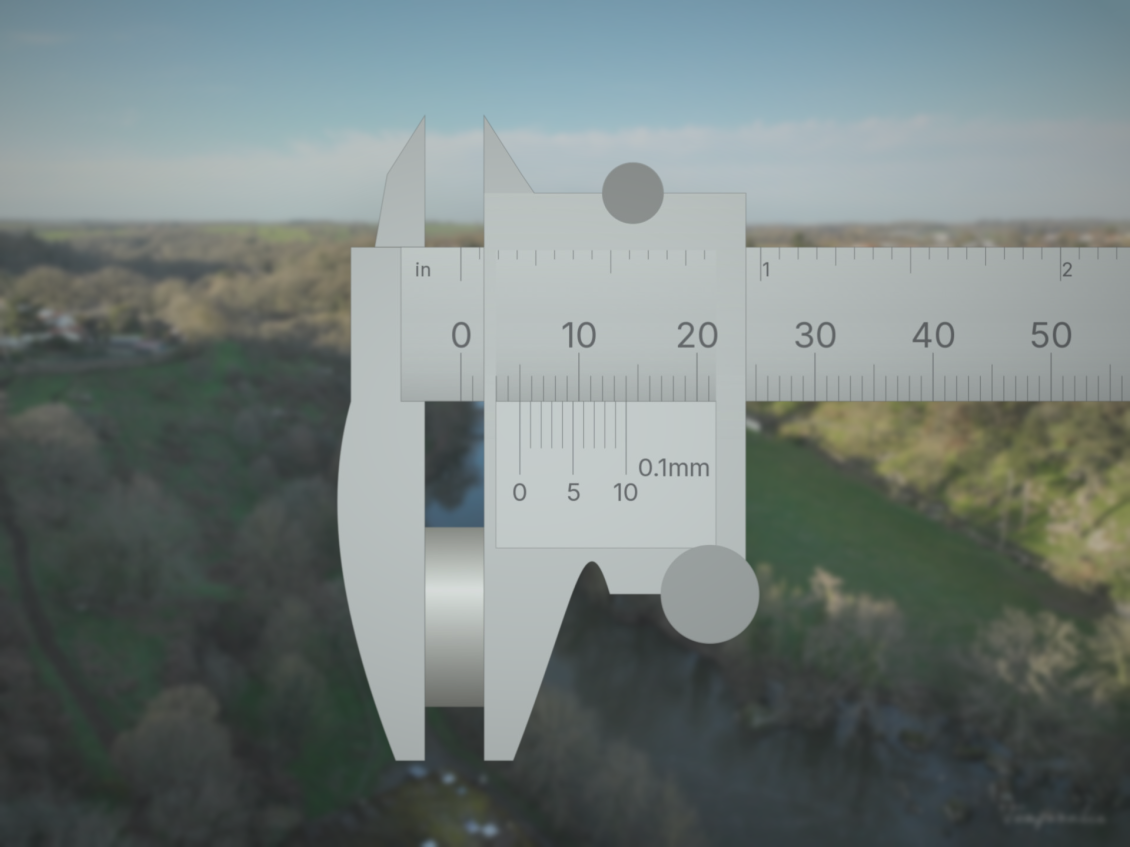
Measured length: 5.0 mm
